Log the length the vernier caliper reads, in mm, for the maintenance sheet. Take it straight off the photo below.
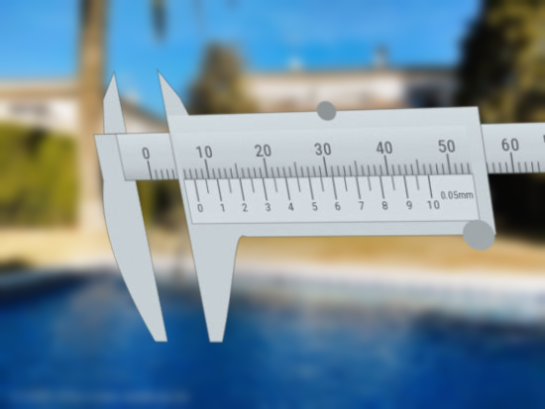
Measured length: 7.5 mm
